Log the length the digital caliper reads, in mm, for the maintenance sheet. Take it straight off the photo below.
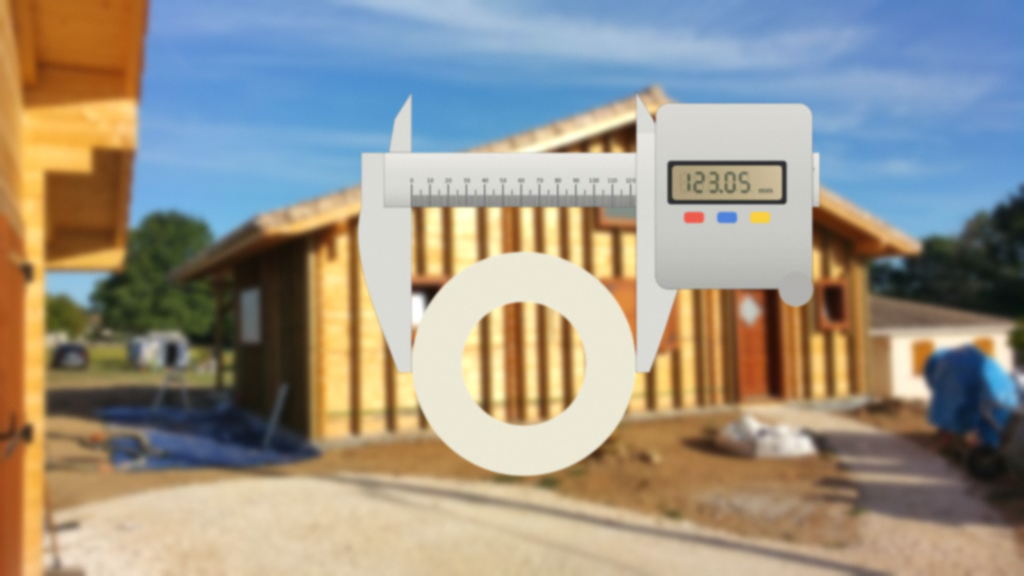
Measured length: 123.05 mm
